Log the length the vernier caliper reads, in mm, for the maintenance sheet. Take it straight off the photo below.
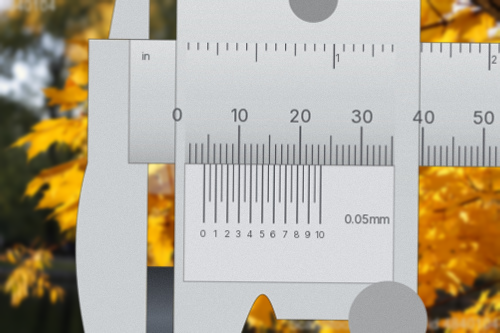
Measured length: 4.4 mm
